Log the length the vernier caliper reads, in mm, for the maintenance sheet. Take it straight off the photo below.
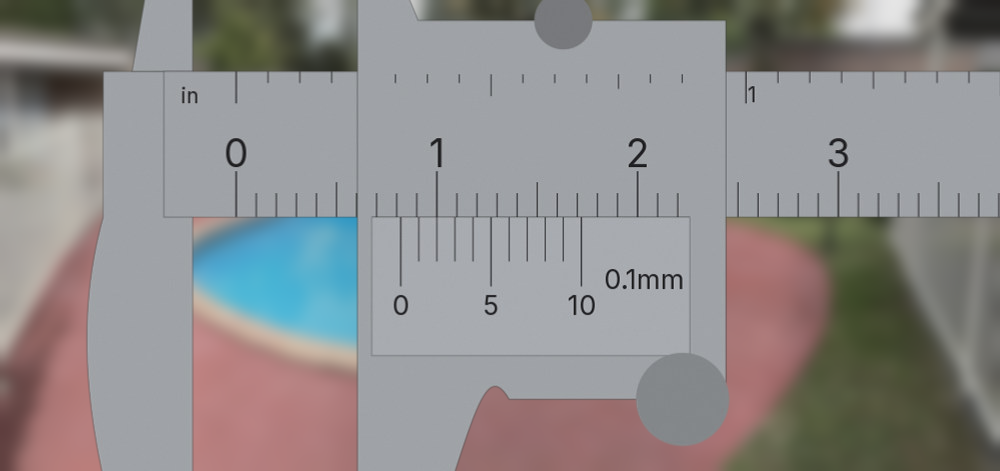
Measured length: 8.2 mm
